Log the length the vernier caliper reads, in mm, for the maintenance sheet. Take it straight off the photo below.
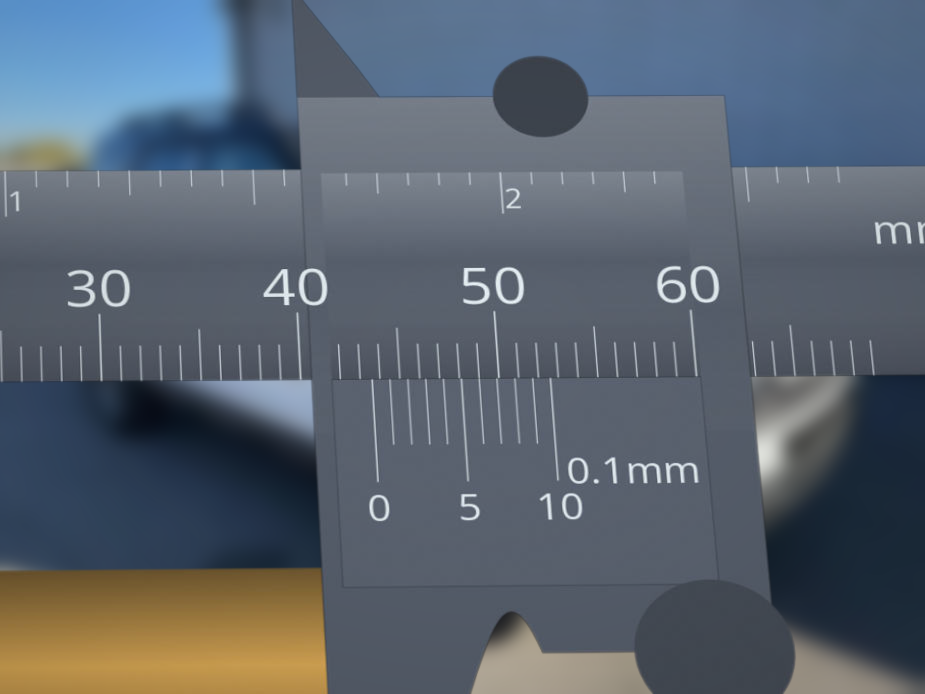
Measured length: 43.6 mm
